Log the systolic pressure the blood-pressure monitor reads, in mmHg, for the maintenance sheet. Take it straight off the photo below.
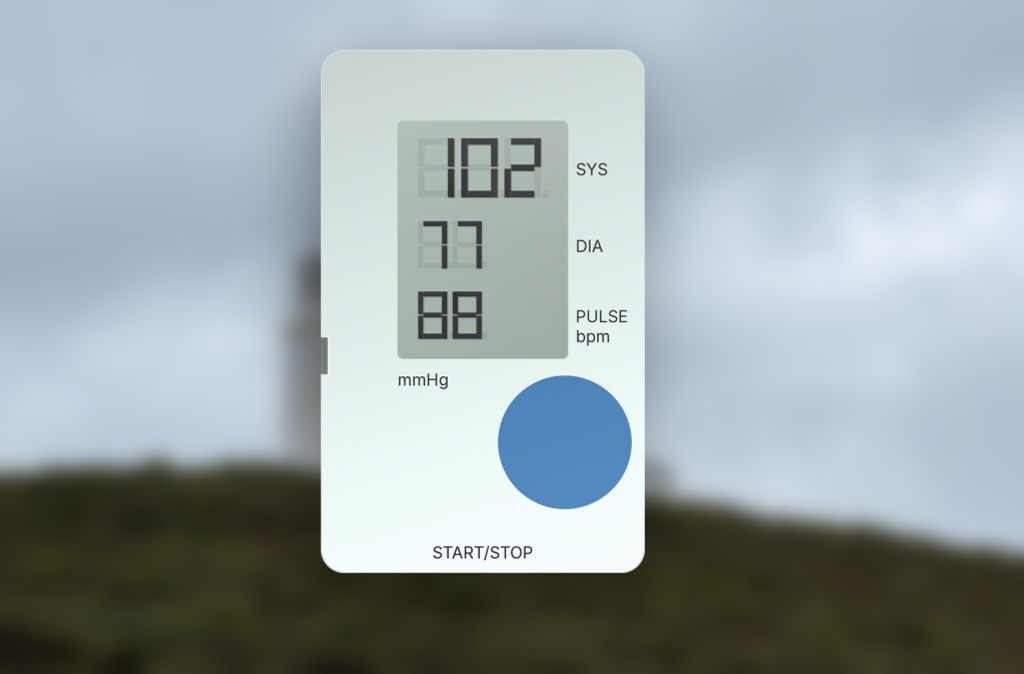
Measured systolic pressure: 102 mmHg
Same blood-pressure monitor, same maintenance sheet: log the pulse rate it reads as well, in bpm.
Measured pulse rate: 88 bpm
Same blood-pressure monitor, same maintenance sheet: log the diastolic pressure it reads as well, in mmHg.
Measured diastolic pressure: 77 mmHg
